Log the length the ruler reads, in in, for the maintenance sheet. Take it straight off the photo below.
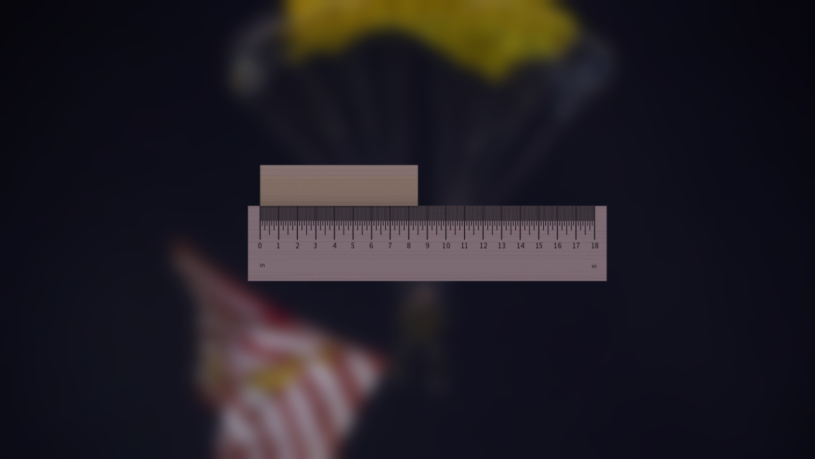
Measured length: 8.5 in
